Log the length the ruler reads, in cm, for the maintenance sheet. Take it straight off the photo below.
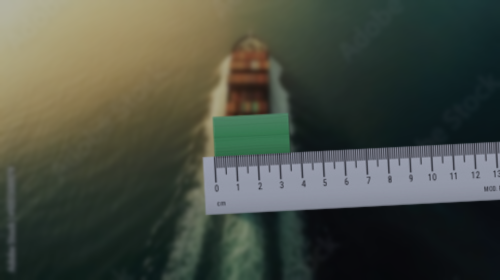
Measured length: 3.5 cm
